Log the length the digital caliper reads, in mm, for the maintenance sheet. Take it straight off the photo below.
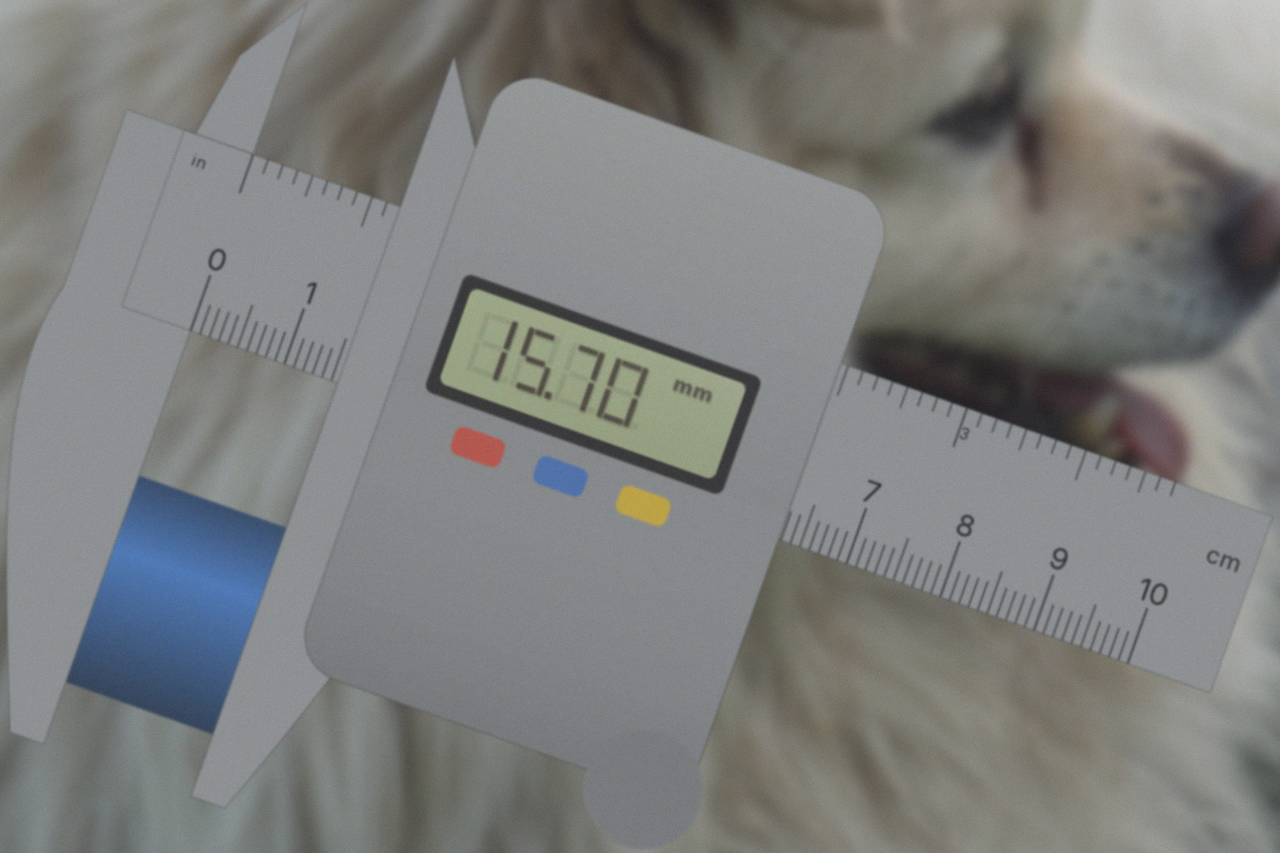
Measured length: 15.70 mm
